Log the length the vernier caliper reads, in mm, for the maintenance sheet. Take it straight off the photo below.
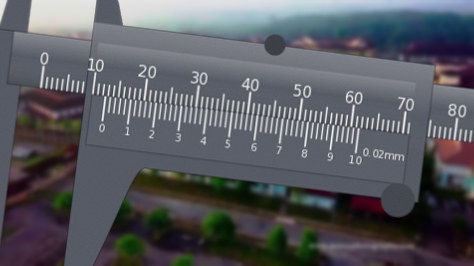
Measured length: 12.5 mm
